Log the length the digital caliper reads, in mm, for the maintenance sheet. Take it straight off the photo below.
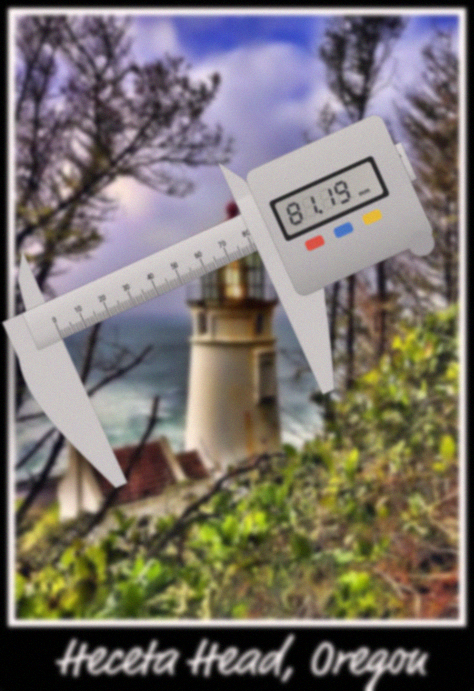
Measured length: 81.19 mm
